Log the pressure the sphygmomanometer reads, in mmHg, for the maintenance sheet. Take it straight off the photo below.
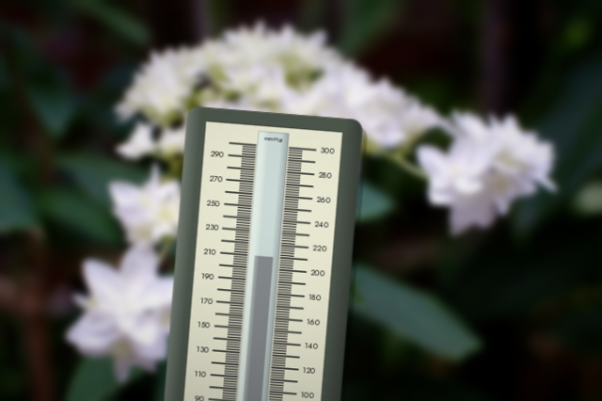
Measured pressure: 210 mmHg
